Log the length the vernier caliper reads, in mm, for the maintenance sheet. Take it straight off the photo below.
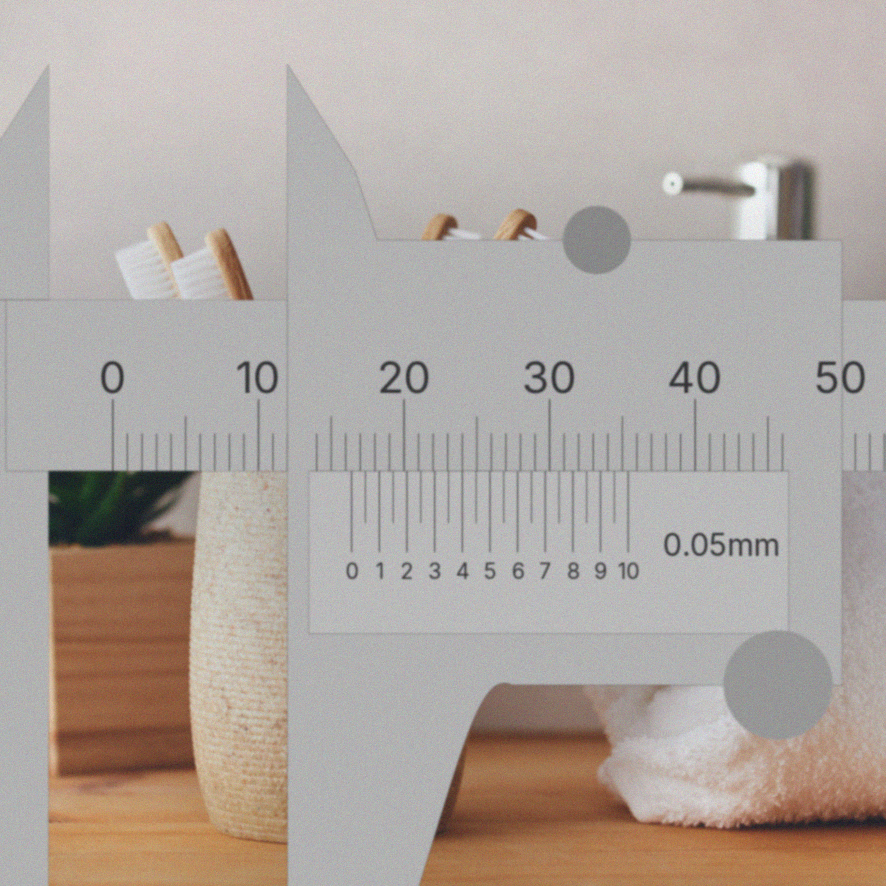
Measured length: 16.4 mm
